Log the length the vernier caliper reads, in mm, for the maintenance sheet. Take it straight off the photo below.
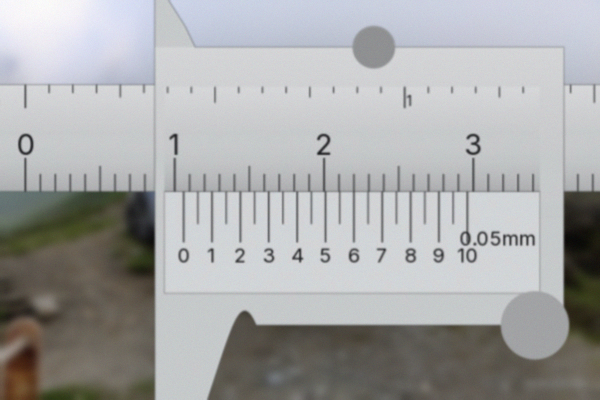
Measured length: 10.6 mm
